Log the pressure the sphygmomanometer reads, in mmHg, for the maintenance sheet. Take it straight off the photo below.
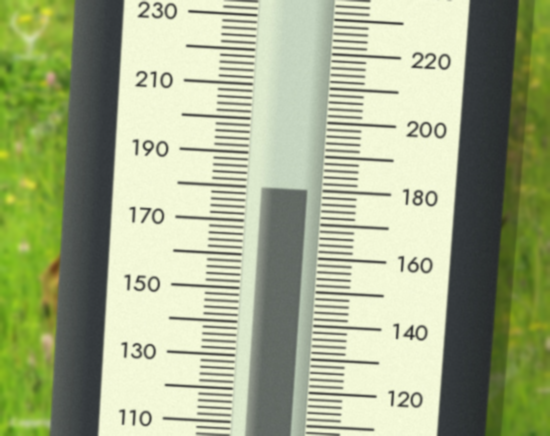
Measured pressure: 180 mmHg
